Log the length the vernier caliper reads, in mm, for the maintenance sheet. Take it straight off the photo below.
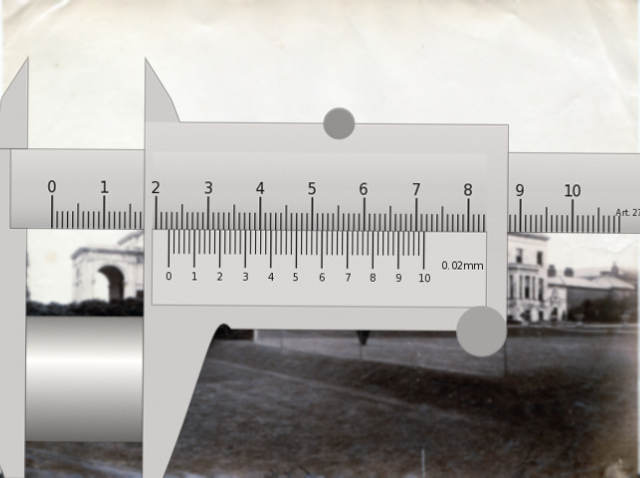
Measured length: 22.5 mm
